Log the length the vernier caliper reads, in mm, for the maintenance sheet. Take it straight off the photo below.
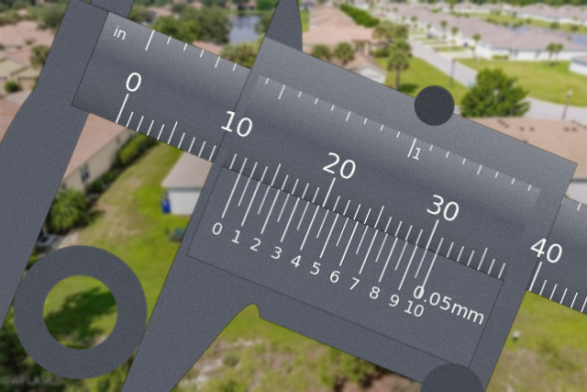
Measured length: 12.0 mm
